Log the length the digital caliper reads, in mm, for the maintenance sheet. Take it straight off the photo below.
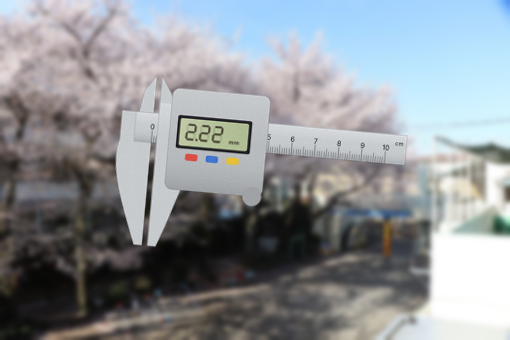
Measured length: 2.22 mm
